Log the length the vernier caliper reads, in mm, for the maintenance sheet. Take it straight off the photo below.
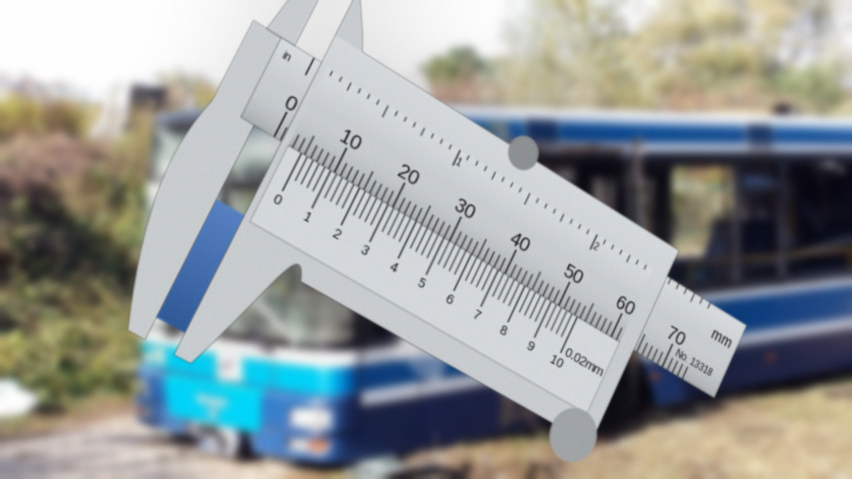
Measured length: 4.5 mm
